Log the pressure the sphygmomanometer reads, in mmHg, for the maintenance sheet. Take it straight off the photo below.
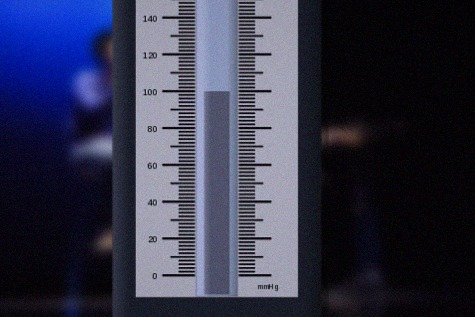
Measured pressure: 100 mmHg
